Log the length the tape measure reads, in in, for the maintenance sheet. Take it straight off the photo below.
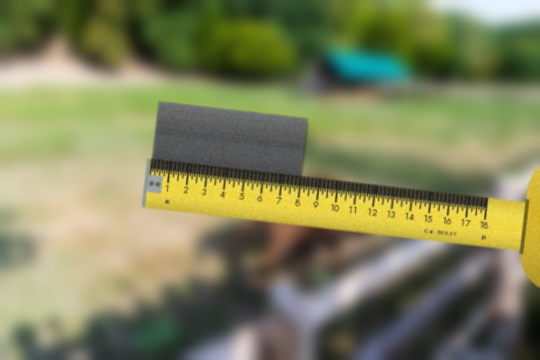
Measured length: 8 in
